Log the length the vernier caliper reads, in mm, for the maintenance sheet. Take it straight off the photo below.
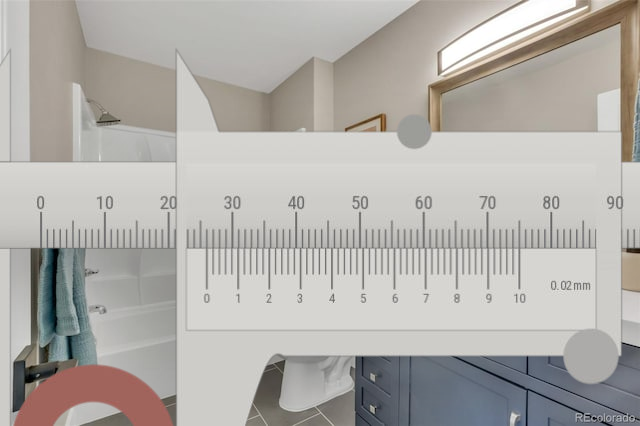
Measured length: 26.0 mm
